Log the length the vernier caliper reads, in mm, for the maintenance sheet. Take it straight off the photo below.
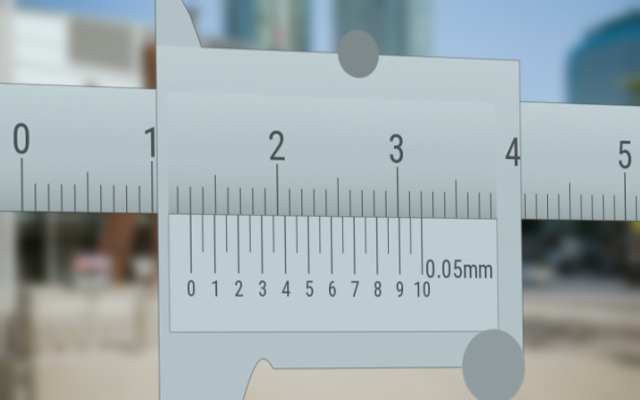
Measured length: 13.0 mm
